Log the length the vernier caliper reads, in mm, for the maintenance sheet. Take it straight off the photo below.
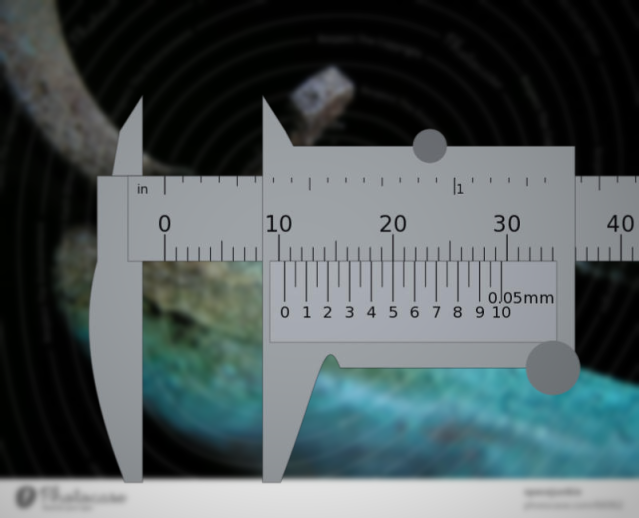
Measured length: 10.5 mm
